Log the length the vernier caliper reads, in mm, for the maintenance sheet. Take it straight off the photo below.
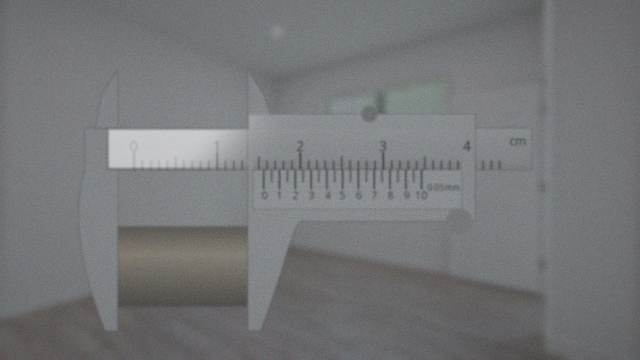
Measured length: 15.6 mm
